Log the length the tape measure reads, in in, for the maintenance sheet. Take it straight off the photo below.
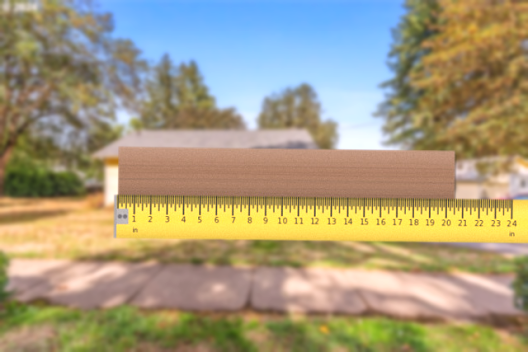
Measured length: 20.5 in
